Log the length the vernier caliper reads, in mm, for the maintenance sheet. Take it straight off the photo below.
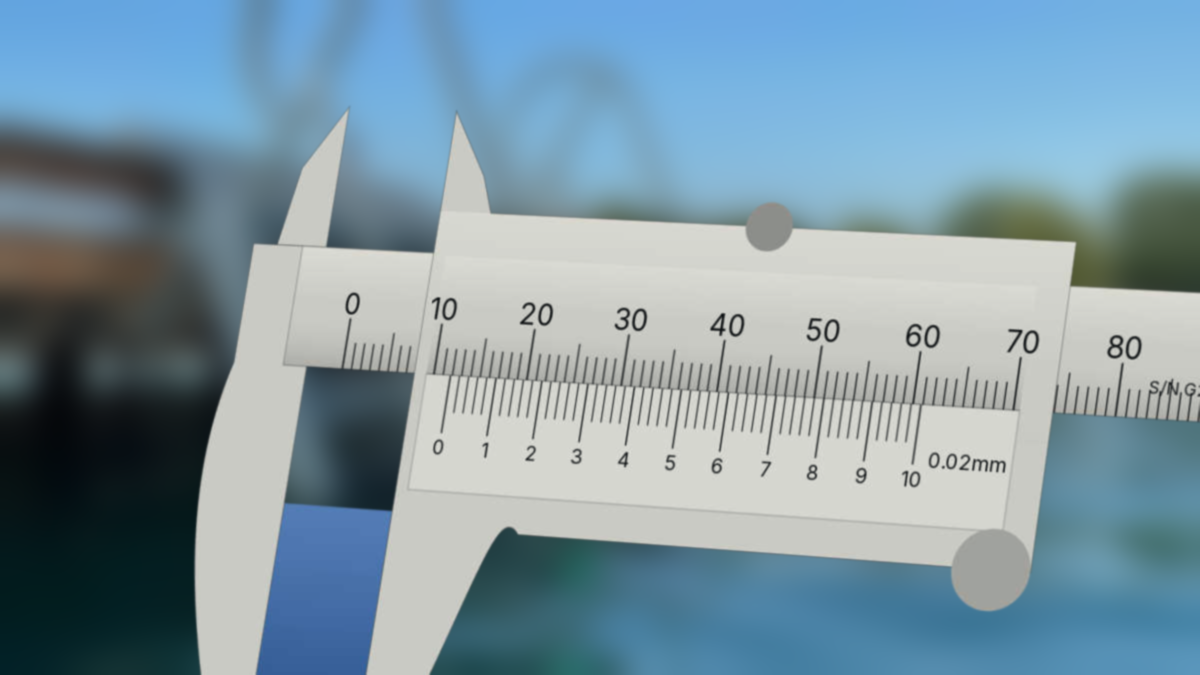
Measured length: 11.8 mm
